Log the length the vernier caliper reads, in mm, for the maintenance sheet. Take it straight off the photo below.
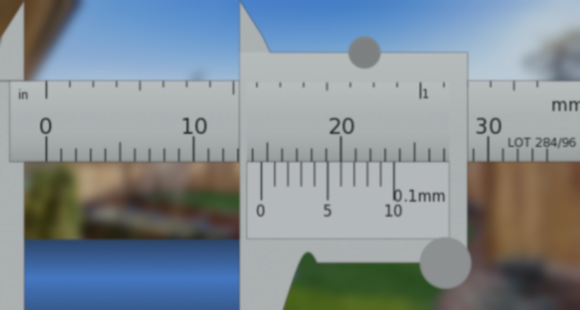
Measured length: 14.6 mm
